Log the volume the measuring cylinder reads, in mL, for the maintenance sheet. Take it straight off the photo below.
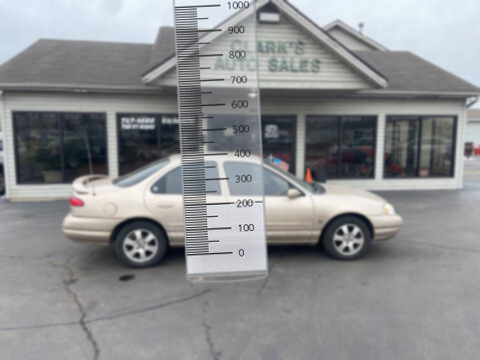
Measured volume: 200 mL
